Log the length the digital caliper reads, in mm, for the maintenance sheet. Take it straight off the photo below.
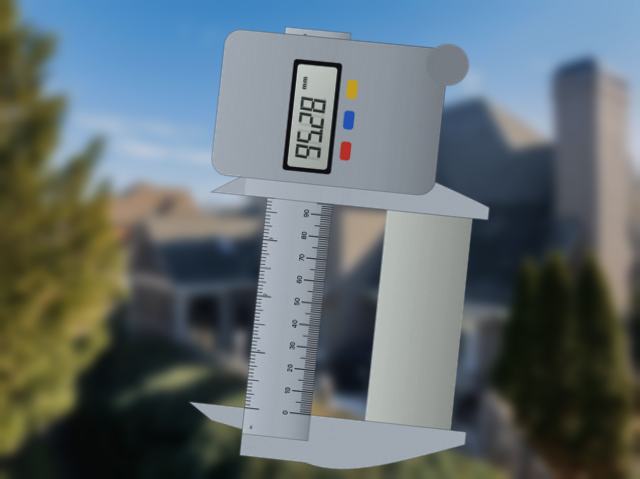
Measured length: 95.28 mm
